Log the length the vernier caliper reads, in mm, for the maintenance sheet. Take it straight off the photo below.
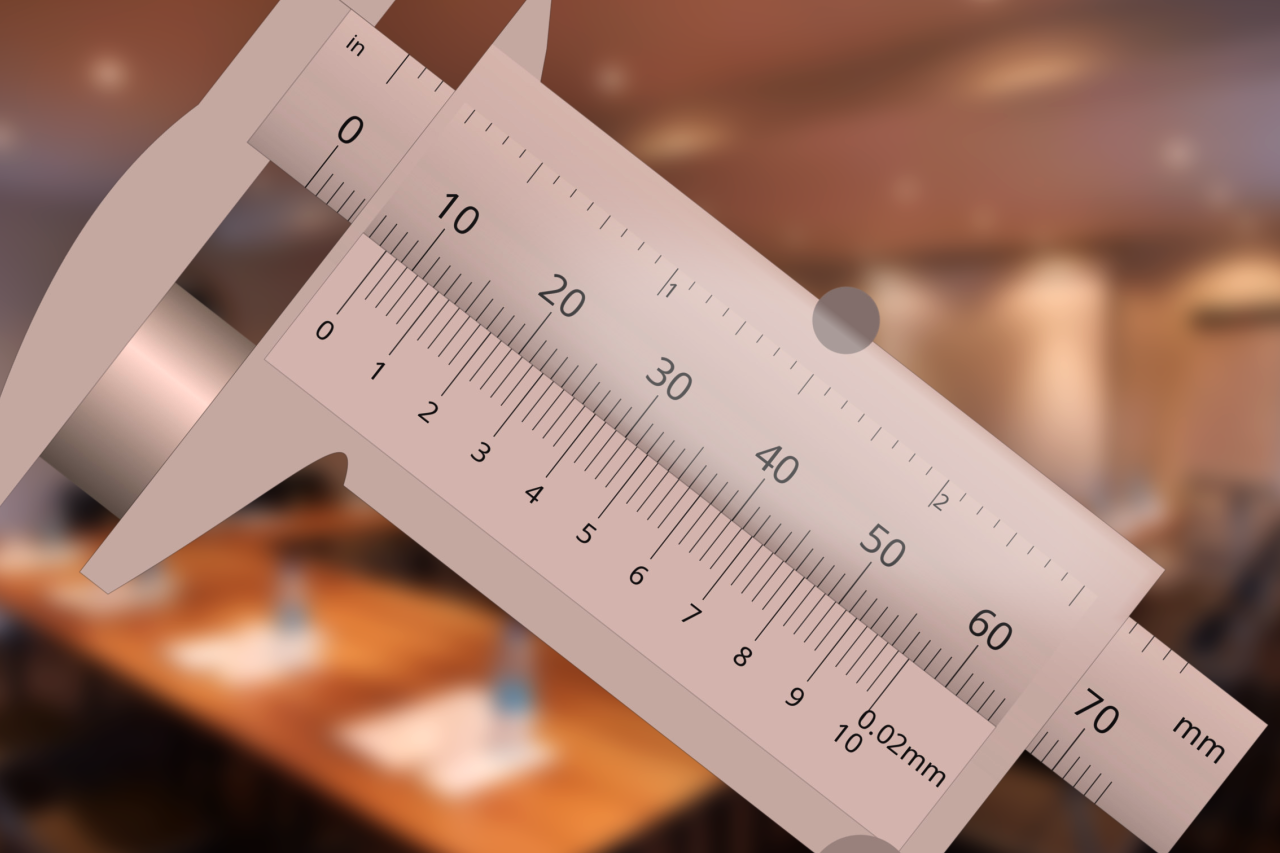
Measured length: 7.6 mm
